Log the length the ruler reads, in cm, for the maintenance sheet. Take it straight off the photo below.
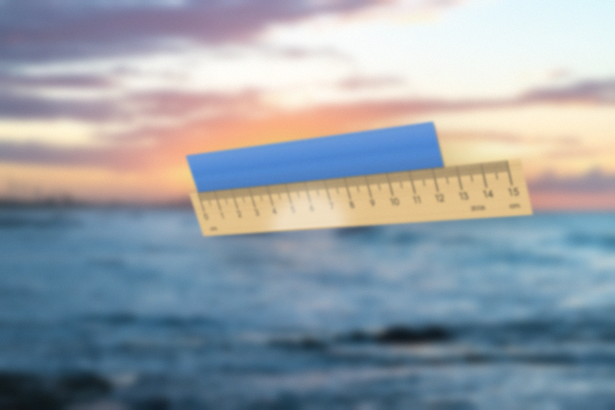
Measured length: 12.5 cm
